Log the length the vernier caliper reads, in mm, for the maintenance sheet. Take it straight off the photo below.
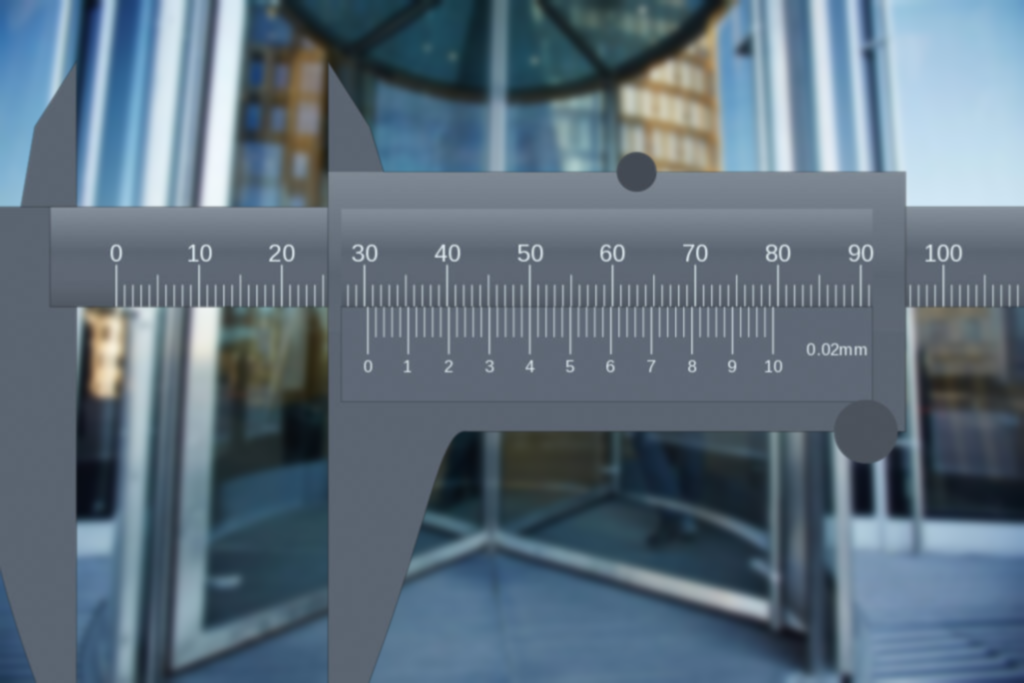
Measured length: 30.4 mm
